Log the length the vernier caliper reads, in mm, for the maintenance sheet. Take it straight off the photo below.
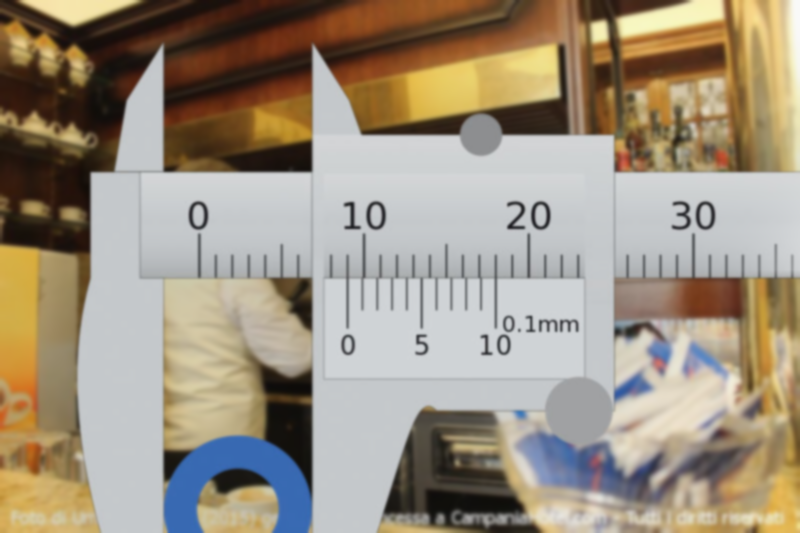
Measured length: 9.0 mm
